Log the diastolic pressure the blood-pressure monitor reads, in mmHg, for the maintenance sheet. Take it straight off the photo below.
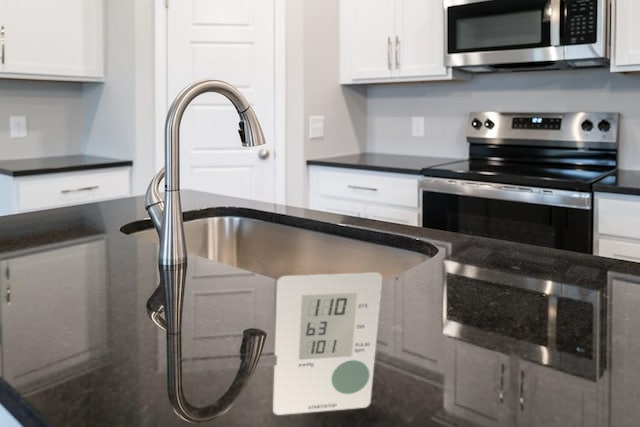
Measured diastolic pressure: 63 mmHg
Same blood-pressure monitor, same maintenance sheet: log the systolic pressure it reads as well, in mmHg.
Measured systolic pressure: 110 mmHg
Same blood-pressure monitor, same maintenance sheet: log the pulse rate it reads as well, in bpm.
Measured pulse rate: 101 bpm
